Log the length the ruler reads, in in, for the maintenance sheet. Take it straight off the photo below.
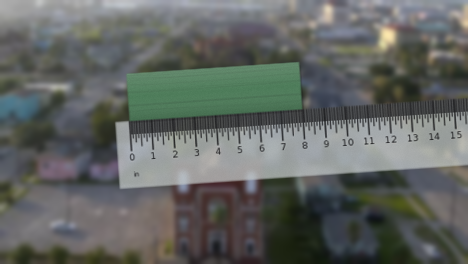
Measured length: 8 in
